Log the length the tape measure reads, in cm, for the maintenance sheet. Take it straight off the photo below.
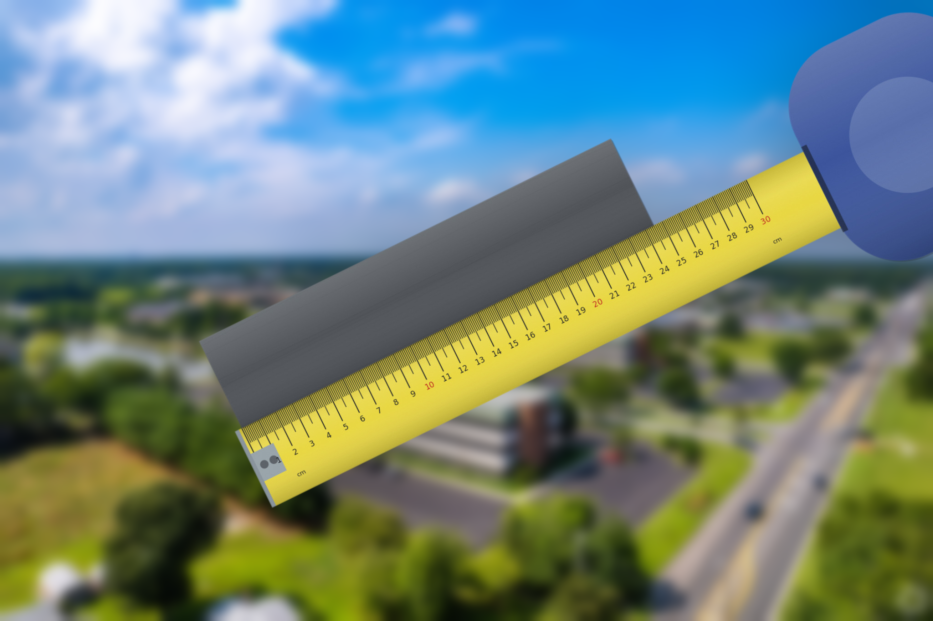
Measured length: 24.5 cm
